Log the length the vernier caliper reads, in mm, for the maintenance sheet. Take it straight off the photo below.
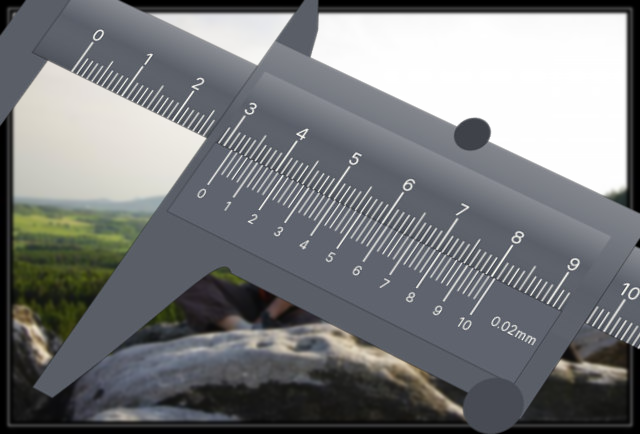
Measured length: 31.6 mm
